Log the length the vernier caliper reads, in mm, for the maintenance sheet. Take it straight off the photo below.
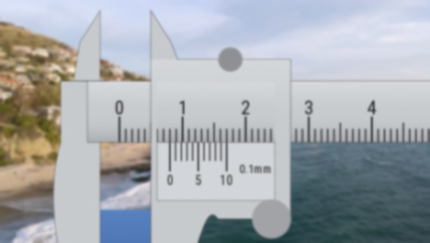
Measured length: 8.0 mm
